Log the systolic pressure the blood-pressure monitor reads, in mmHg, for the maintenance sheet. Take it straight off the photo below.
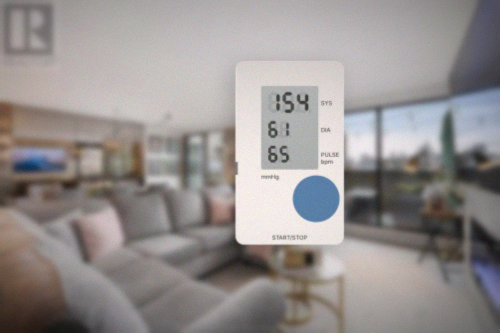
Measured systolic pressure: 154 mmHg
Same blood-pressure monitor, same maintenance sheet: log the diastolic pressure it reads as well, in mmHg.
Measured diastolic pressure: 61 mmHg
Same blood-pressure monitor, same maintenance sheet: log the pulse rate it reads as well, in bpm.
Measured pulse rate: 65 bpm
